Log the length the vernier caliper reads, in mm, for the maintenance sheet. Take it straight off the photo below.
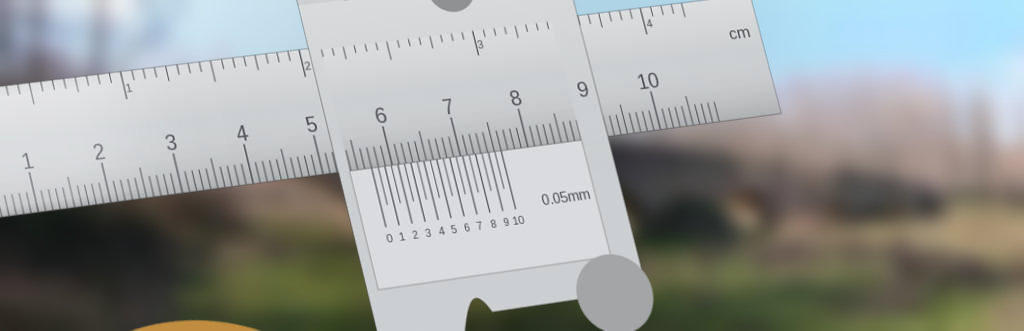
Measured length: 57.0 mm
